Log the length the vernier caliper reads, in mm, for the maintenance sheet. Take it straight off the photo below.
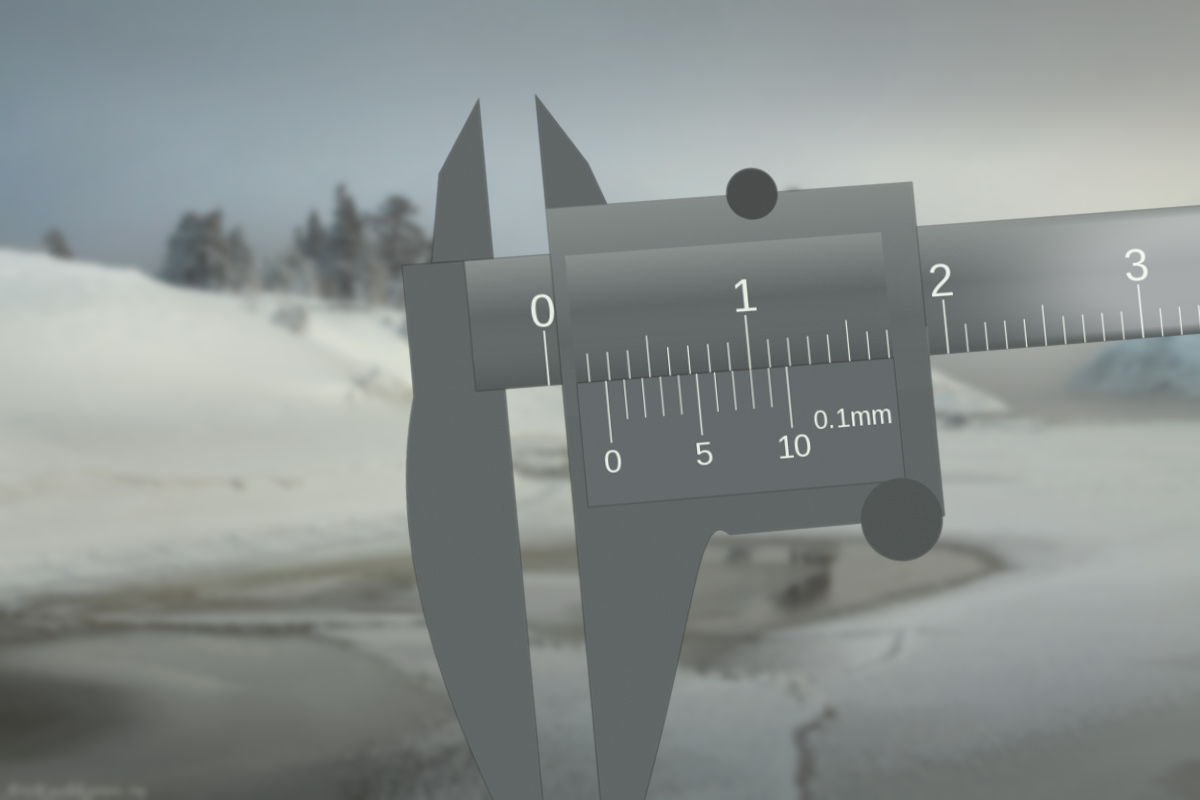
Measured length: 2.8 mm
